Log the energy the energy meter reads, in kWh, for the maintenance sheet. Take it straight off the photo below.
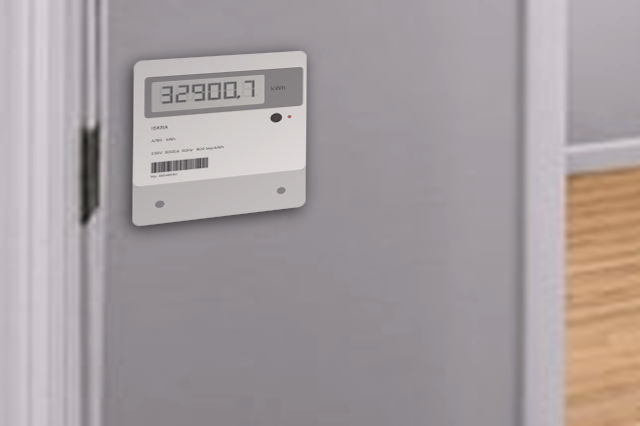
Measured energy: 32900.7 kWh
